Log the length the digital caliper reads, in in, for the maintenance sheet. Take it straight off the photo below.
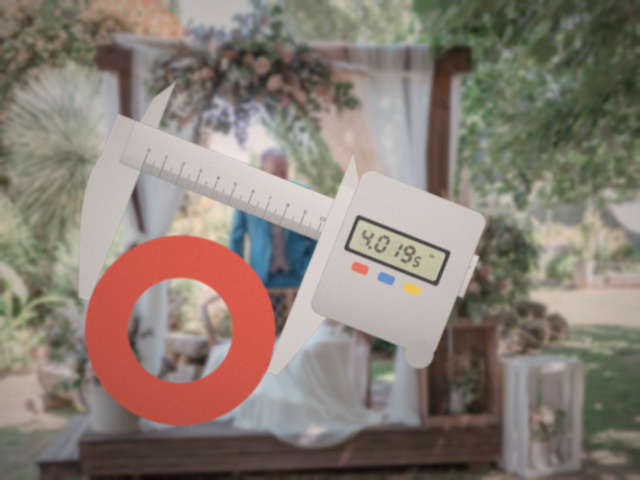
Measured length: 4.0195 in
